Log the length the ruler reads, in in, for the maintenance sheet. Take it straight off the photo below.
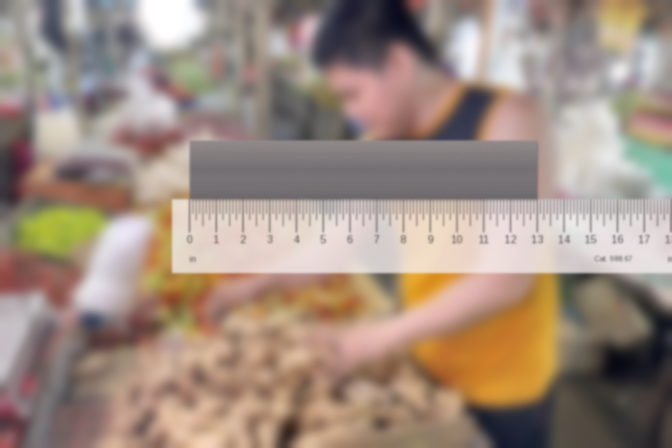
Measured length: 13 in
